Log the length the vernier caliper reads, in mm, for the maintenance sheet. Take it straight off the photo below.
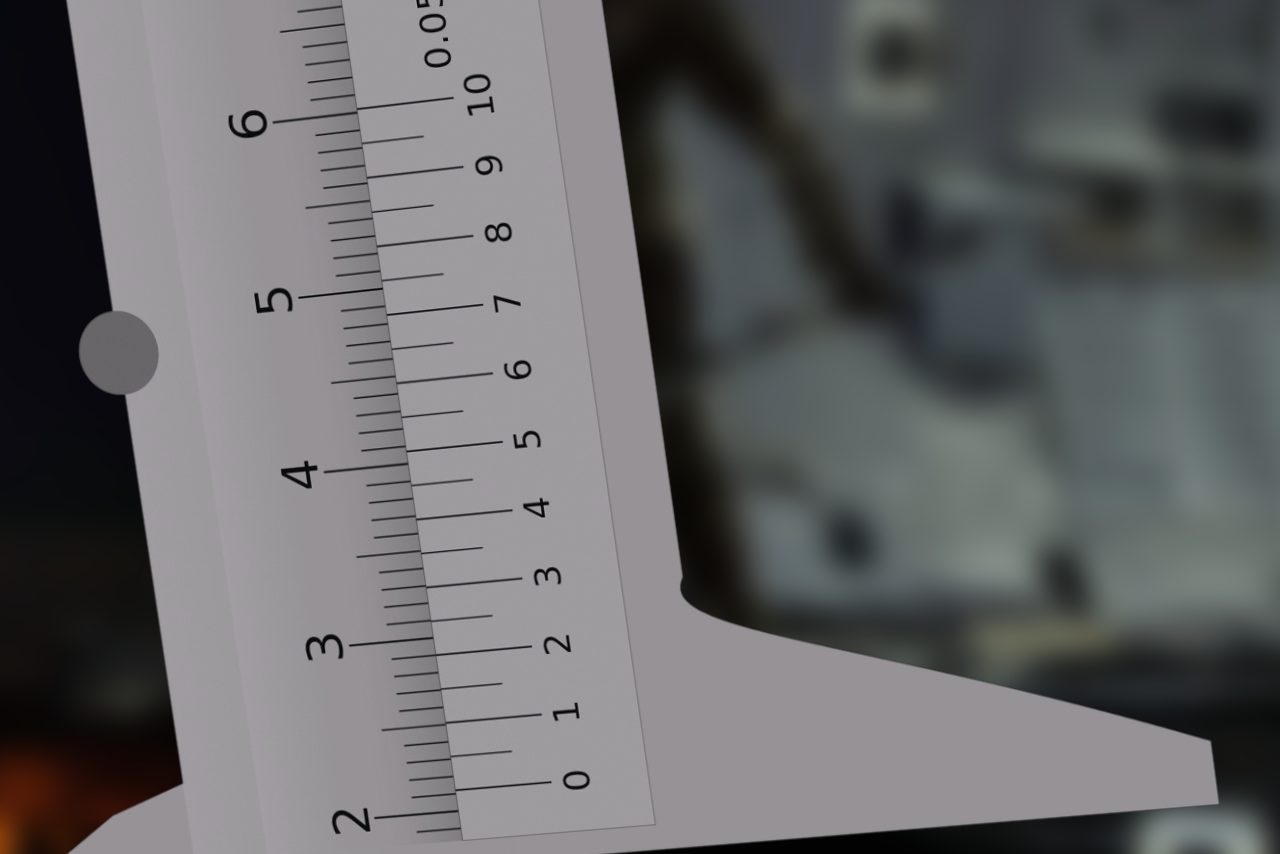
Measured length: 21.2 mm
